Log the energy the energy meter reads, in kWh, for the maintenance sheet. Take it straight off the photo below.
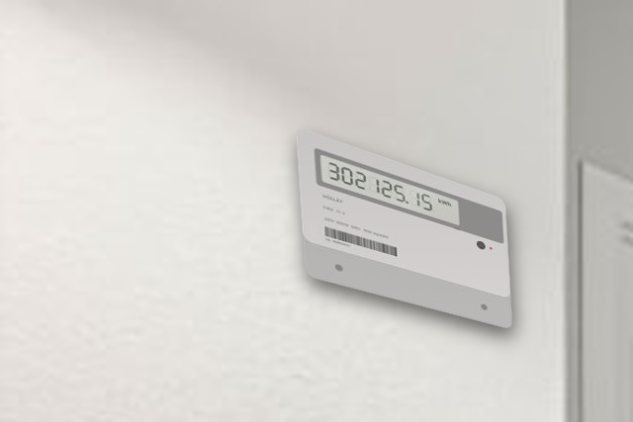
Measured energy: 302125.15 kWh
